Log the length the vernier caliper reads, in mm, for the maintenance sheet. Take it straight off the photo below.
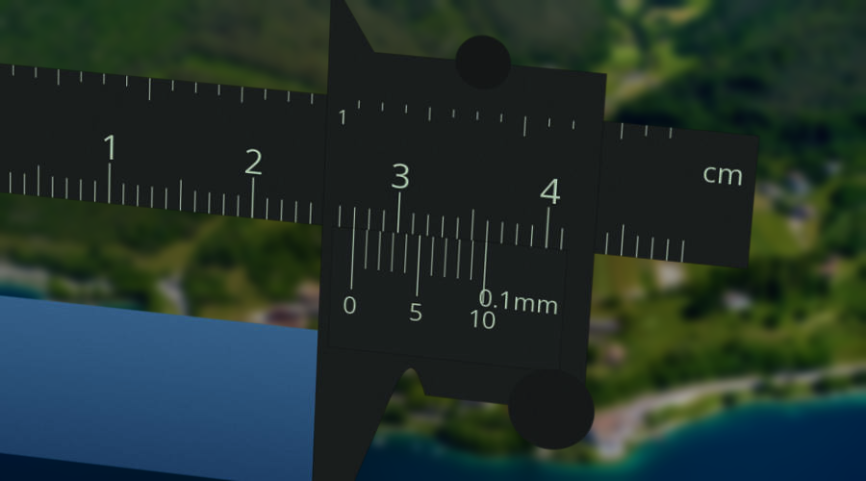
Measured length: 27.0 mm
